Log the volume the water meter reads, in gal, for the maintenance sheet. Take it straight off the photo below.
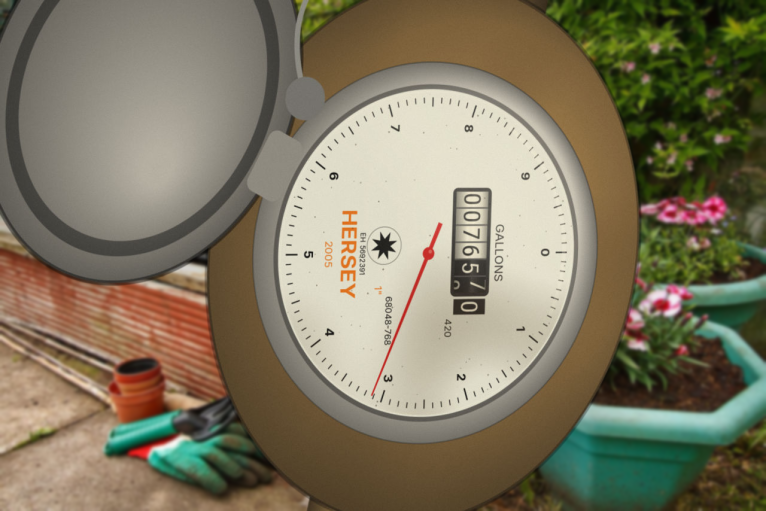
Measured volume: 76573.1 gal
